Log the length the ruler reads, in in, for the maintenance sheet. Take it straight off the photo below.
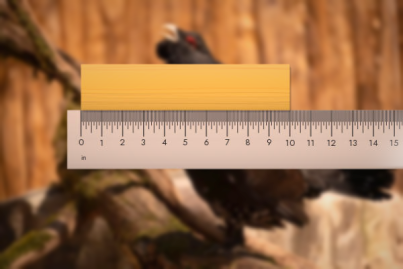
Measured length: 10 in
